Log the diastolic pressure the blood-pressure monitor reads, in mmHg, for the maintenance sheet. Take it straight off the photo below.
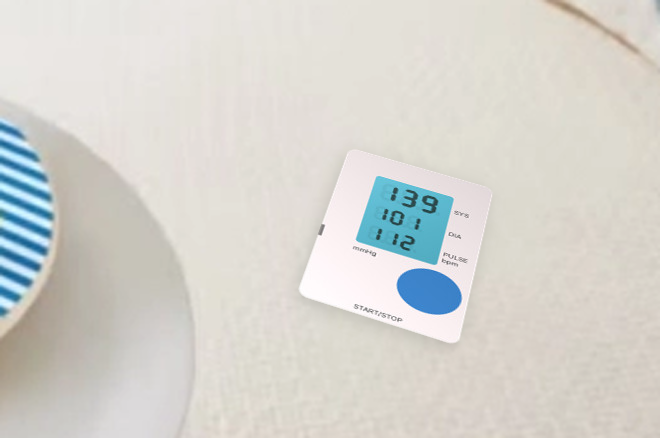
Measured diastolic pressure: 101 mmHg
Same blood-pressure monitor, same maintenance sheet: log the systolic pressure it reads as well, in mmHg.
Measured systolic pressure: 139 mmHg
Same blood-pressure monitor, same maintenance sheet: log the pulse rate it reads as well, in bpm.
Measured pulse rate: 112 bpm
